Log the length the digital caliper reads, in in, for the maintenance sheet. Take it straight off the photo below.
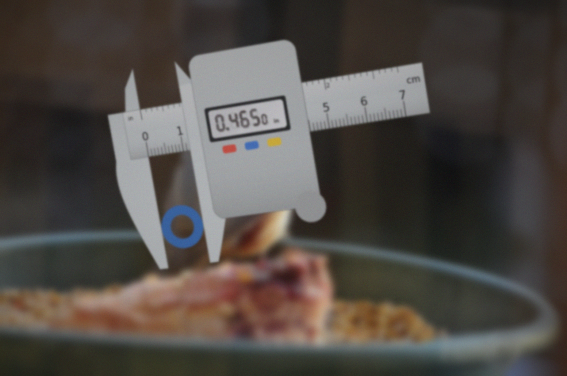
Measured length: 0.4650 in
